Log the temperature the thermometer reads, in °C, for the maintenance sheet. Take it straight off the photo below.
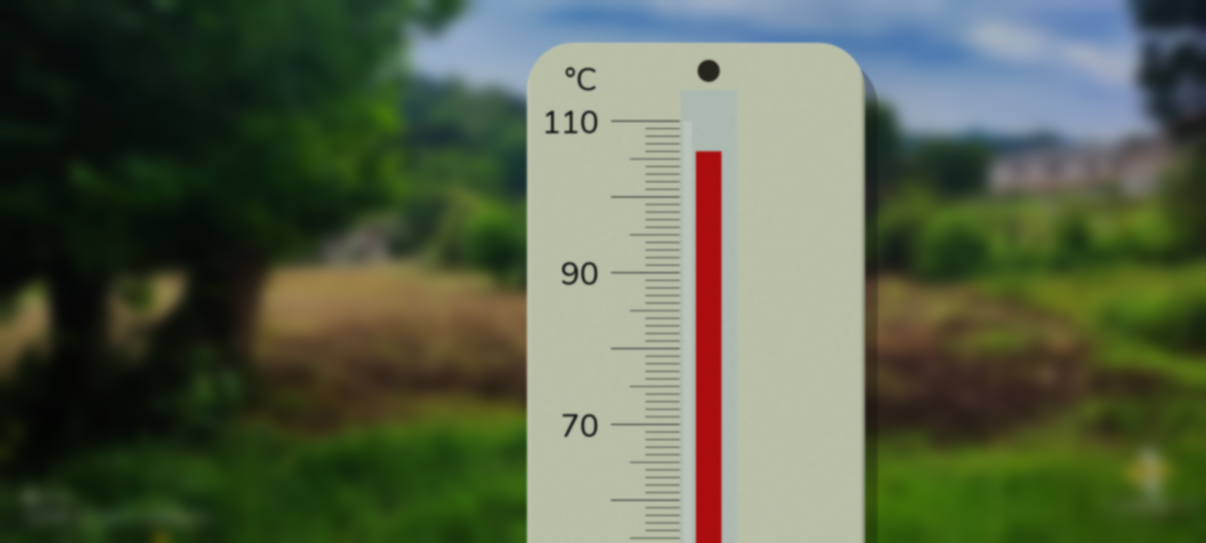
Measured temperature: 106 °C
